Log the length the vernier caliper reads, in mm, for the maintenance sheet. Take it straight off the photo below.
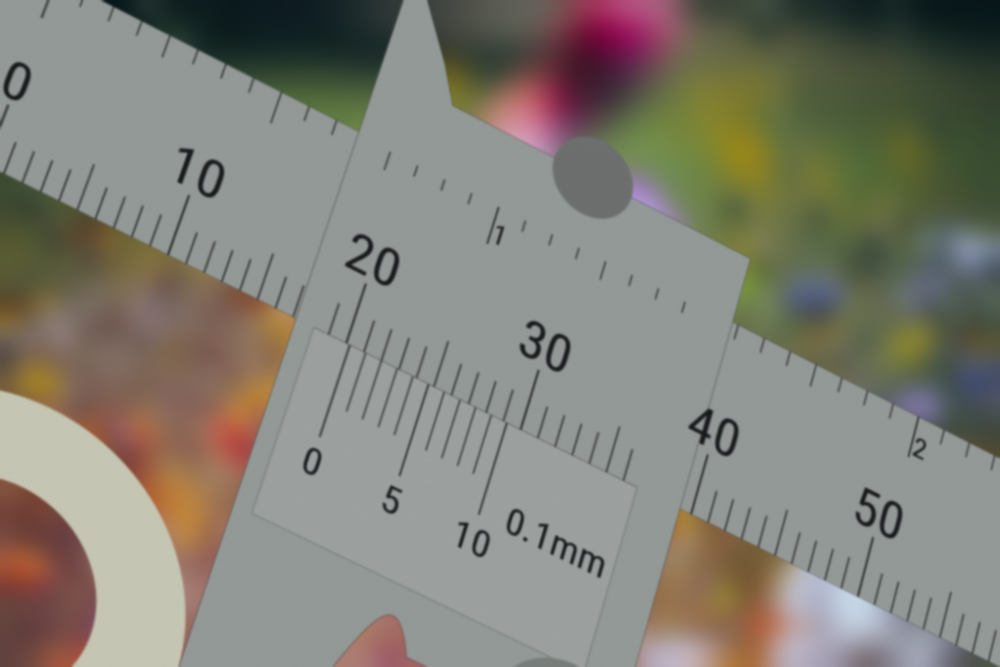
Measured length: 20.2 mm
